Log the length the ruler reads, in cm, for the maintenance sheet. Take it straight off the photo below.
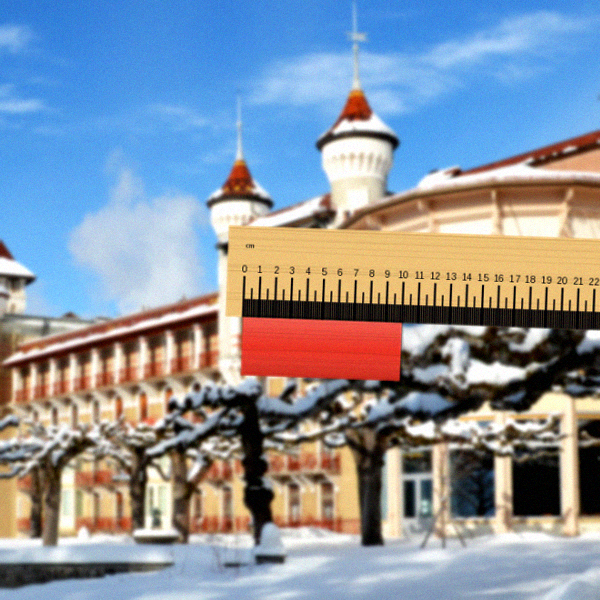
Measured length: 10 cm
